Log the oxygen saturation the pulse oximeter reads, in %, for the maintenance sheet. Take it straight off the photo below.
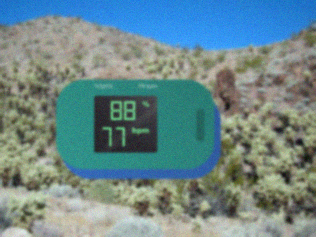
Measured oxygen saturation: 88 %
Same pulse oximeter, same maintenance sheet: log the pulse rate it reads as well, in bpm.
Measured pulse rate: 77 bpm
